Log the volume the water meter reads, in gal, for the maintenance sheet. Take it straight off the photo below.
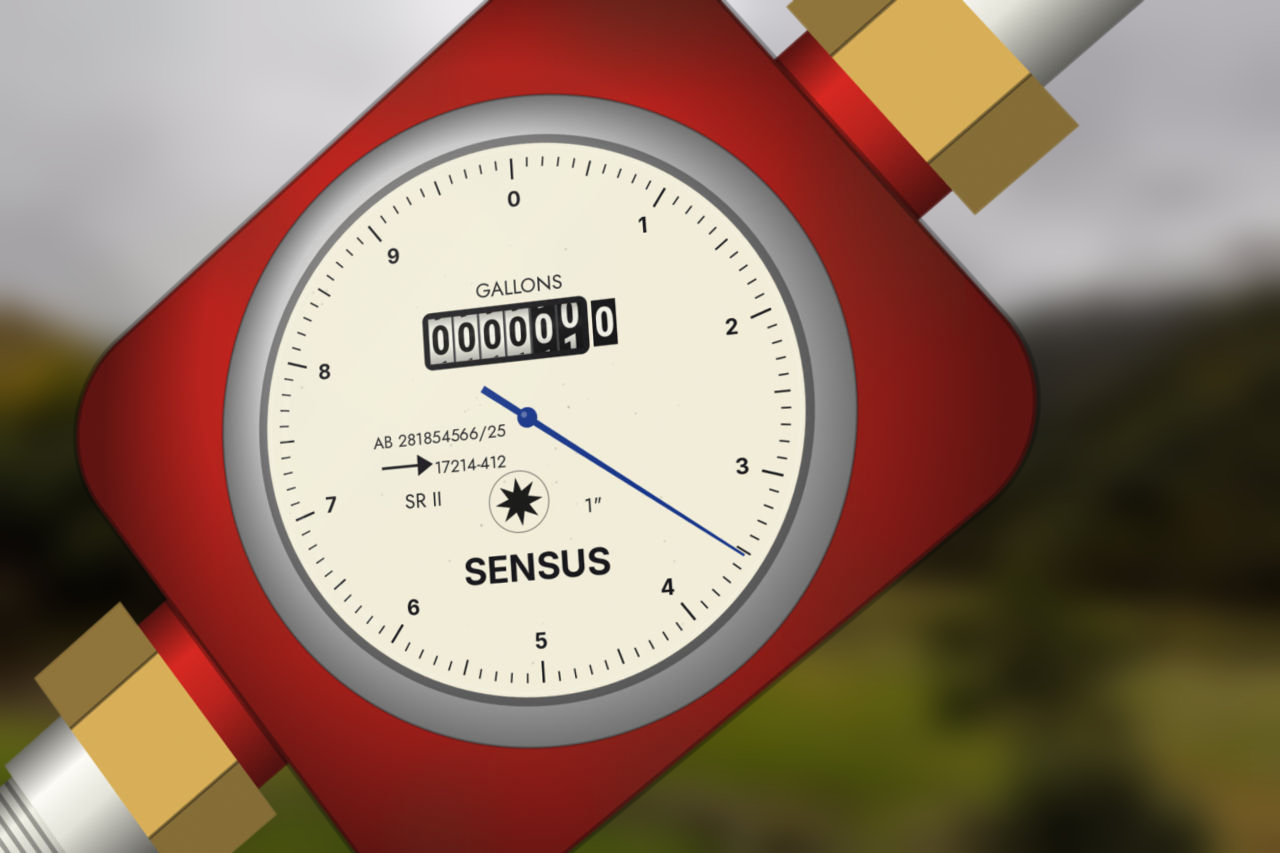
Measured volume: 3.5 gal
